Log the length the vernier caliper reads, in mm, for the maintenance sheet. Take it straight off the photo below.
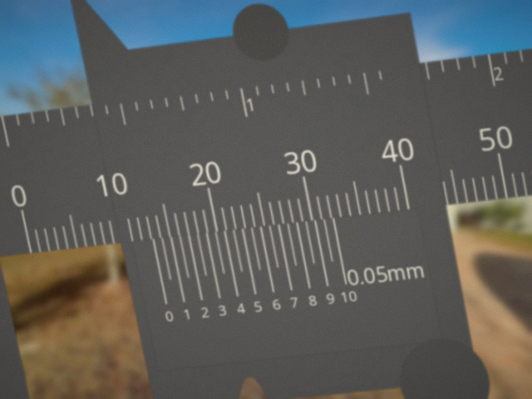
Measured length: 13.2 mm
